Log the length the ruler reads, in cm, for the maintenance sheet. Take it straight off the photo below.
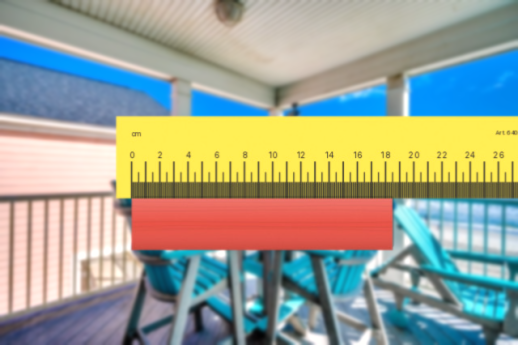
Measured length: 18.5 cm
